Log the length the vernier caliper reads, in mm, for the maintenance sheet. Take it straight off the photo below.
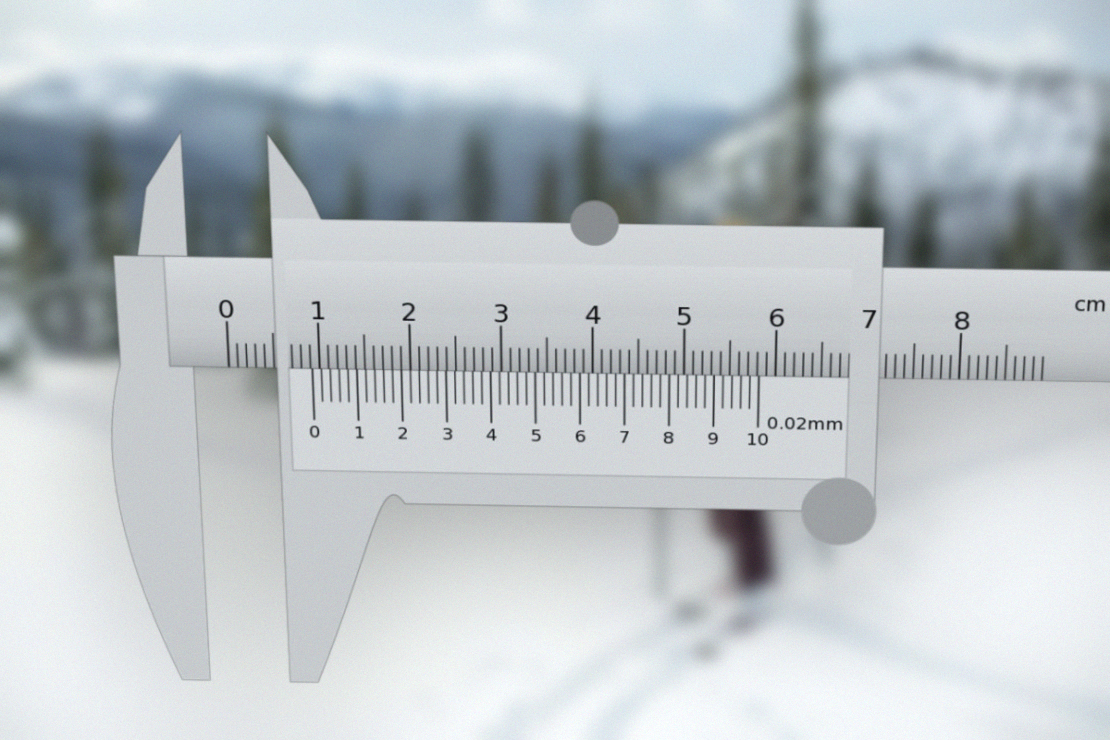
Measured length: 9.2 mm
